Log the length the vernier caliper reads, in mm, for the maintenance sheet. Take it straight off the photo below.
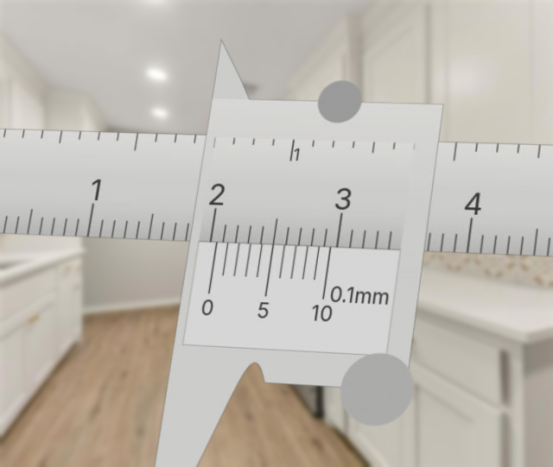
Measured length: 20.5 mm
